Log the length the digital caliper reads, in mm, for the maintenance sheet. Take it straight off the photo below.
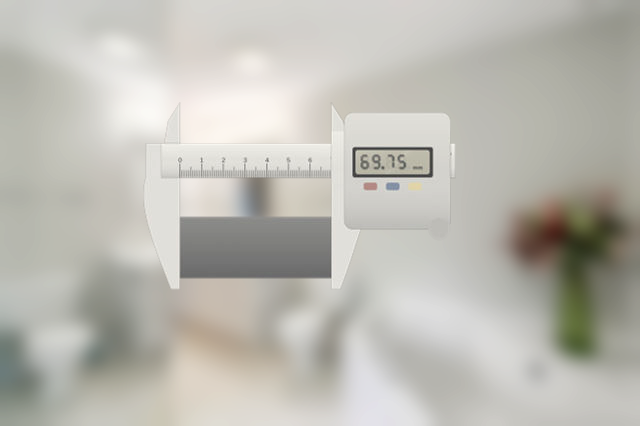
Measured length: 69.75 mm
